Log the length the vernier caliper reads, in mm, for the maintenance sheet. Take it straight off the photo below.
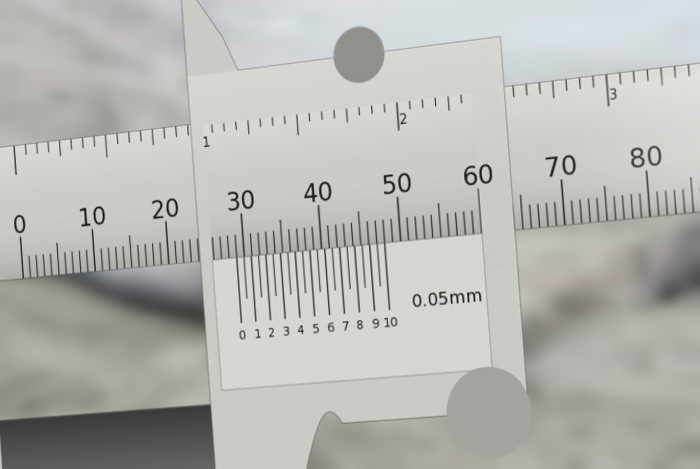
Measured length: 29.0 mm
